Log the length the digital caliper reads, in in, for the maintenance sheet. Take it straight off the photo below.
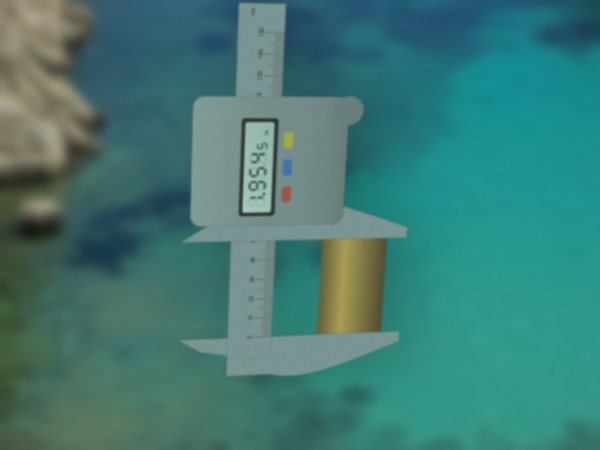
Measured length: 1.9545 in
